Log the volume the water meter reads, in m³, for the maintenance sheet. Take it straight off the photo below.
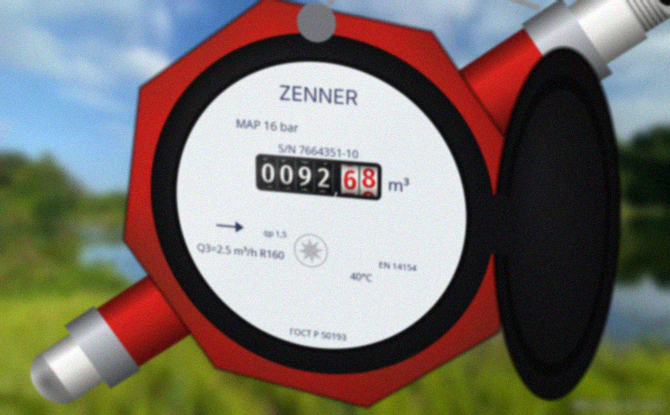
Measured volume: 92.68 m³
